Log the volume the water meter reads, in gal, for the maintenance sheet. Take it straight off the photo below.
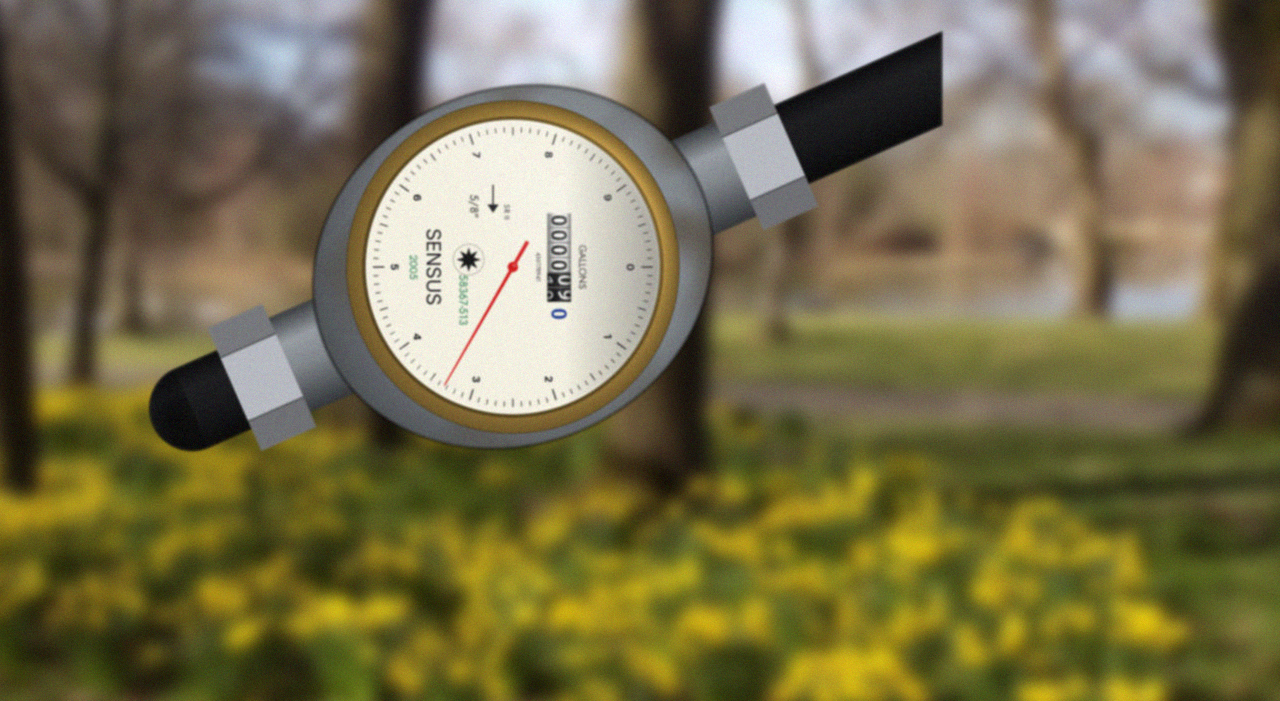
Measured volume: 93.3 gal
